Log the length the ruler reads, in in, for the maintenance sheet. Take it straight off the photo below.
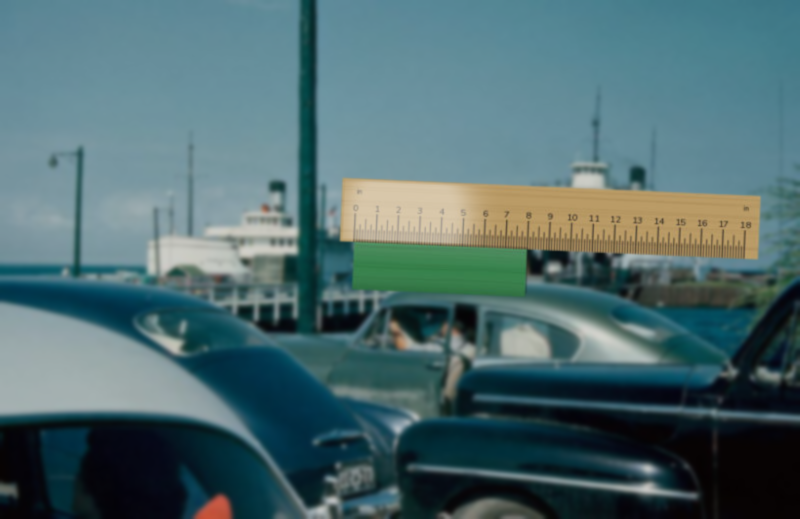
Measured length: 8 in
